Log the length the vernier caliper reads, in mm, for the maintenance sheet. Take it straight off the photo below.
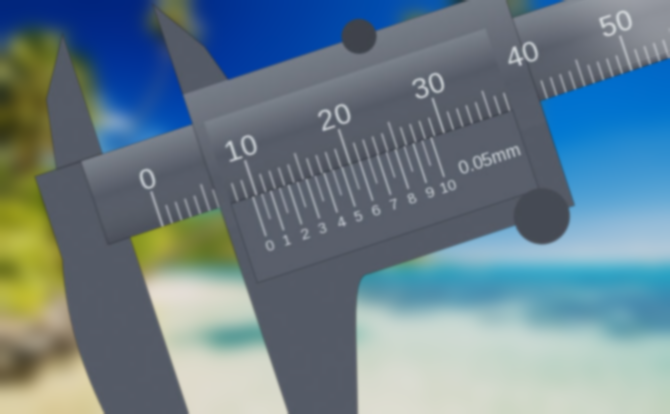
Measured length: 9.6 mm
